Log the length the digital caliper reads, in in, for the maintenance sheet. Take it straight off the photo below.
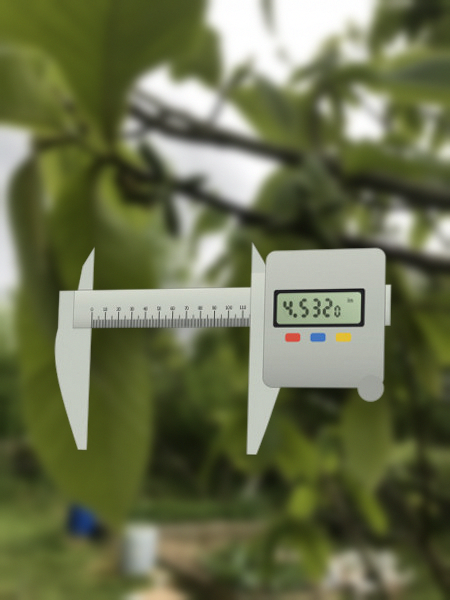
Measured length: 4.5320 in
